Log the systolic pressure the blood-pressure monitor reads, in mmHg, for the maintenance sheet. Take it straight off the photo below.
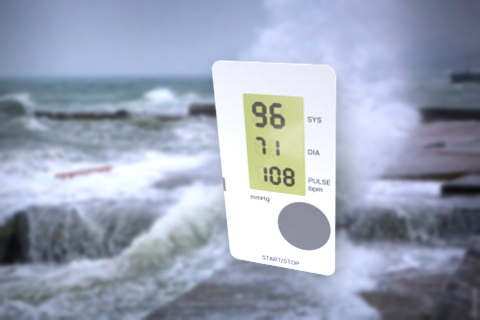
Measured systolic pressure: 96 mmHg
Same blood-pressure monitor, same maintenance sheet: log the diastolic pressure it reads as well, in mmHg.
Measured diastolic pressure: 71 mmHg
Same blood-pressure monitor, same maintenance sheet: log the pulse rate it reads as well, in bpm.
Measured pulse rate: 108 bpm
